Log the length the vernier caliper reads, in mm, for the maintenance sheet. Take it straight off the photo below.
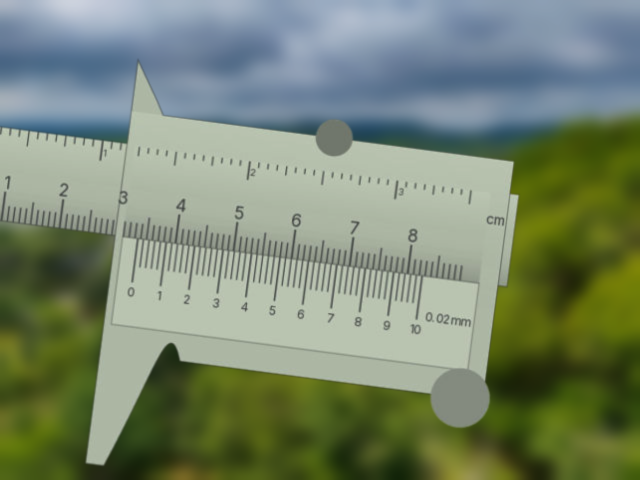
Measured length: 33.5 mm
